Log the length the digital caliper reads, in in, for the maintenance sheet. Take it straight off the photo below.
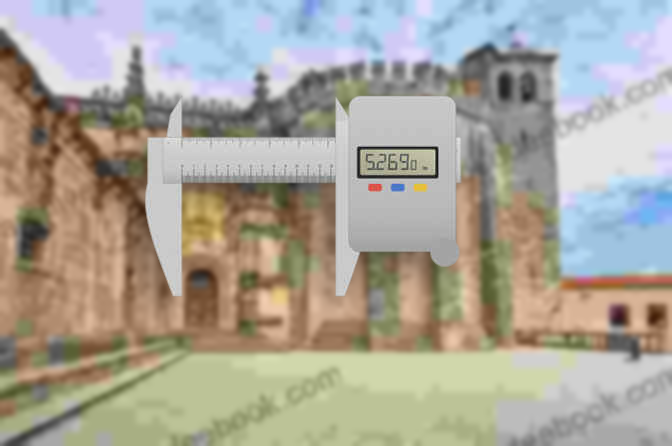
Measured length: 5.2690 in
